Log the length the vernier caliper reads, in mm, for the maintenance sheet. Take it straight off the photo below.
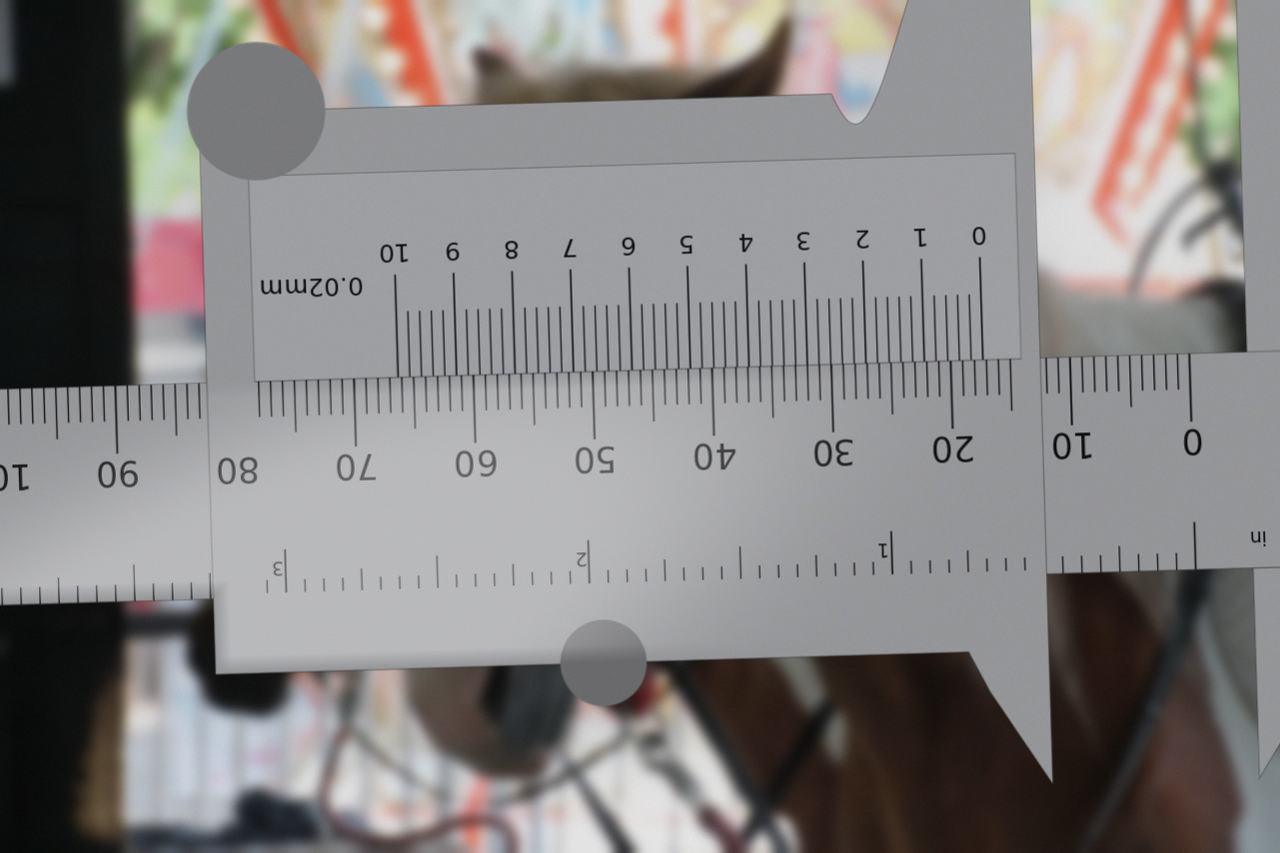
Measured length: 17.3 mm
